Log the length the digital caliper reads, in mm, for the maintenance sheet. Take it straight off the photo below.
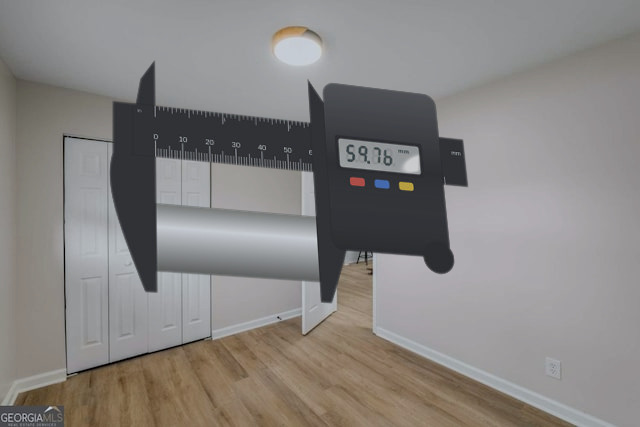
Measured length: 59.76 mm
